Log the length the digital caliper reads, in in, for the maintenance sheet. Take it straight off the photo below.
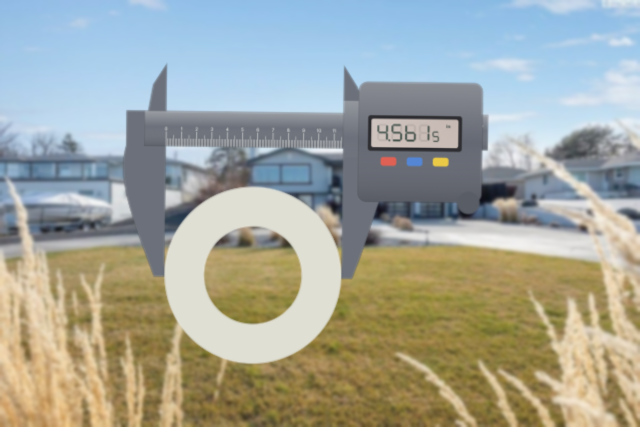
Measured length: 4.5615 in
